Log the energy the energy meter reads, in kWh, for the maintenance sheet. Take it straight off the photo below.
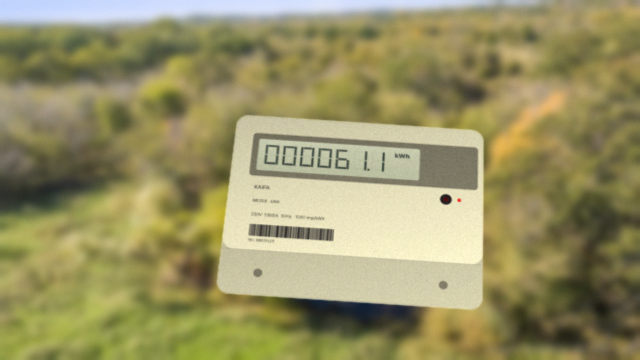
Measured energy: 61.1 kWh
